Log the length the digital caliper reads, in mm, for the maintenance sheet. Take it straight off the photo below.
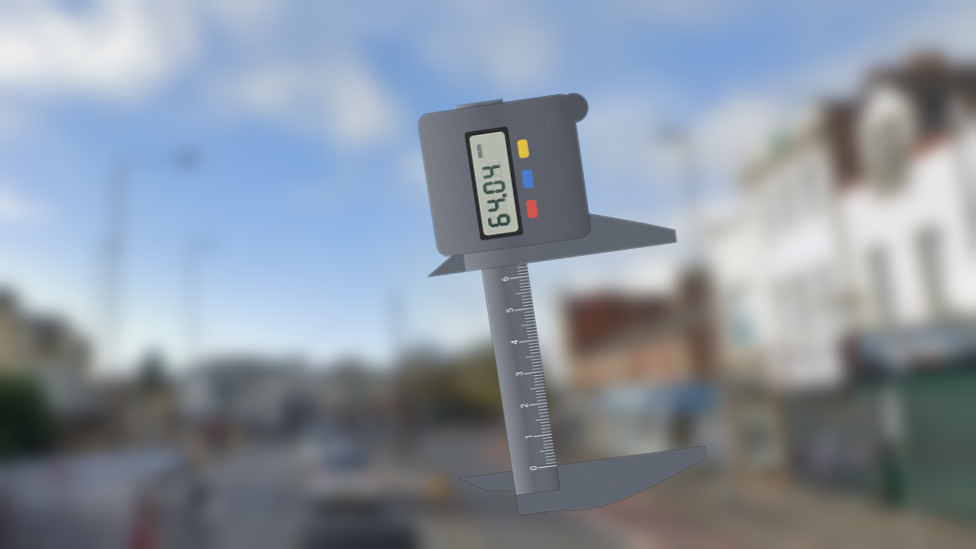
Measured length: 64.04 mm
